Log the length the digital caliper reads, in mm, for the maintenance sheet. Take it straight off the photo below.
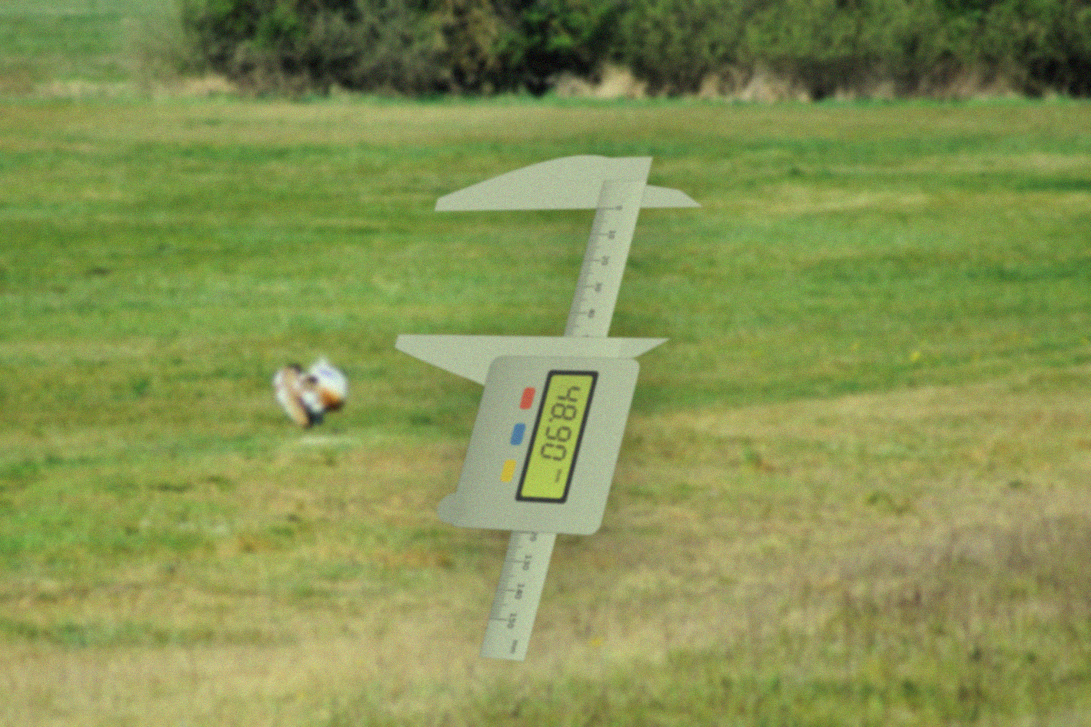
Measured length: 48.90 mm
